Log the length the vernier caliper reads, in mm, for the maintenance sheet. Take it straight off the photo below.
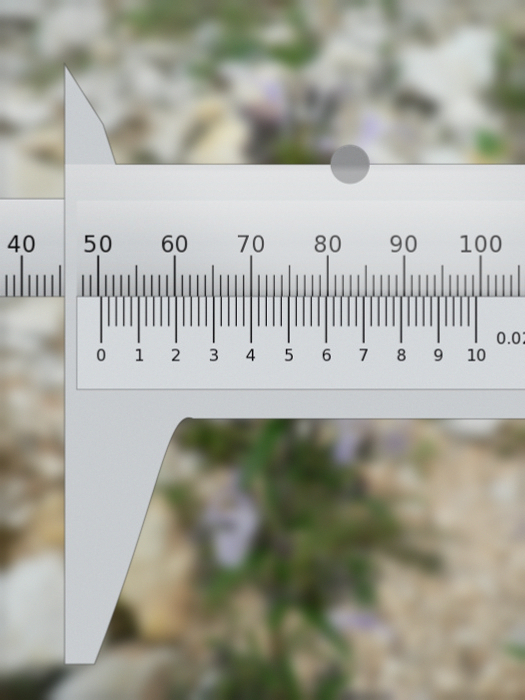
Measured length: 50.4 mm
